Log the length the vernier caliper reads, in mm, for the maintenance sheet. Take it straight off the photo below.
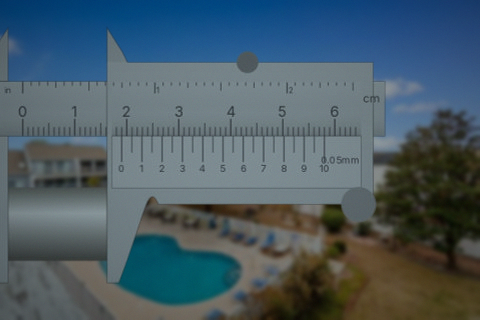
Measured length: 19.0 mm
